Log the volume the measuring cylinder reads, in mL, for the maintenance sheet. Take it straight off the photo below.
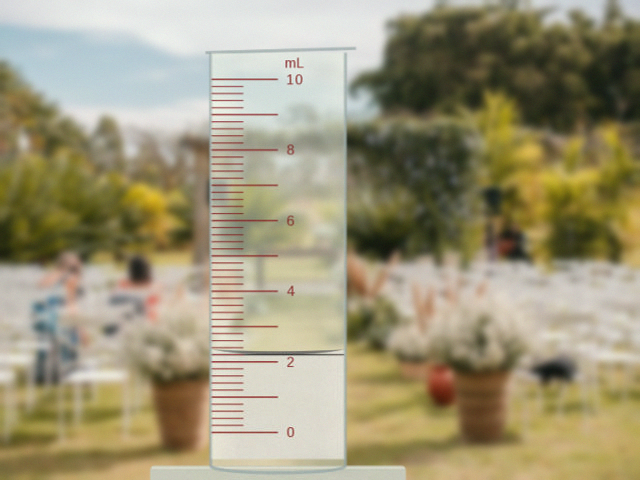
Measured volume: 2.2 mL
